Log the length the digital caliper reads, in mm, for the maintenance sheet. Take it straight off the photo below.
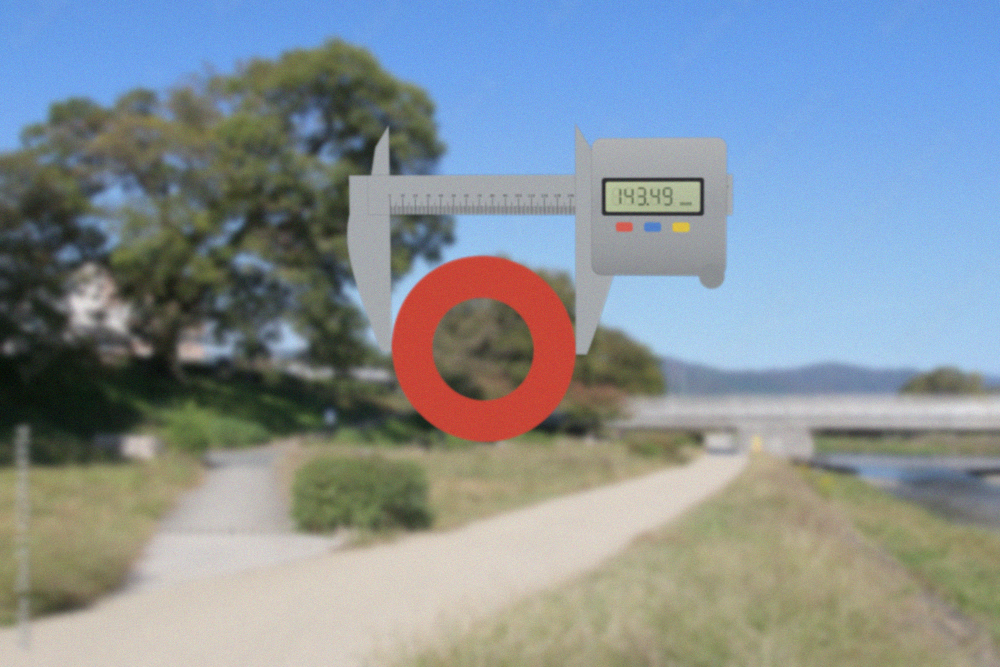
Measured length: 143.49 mm
